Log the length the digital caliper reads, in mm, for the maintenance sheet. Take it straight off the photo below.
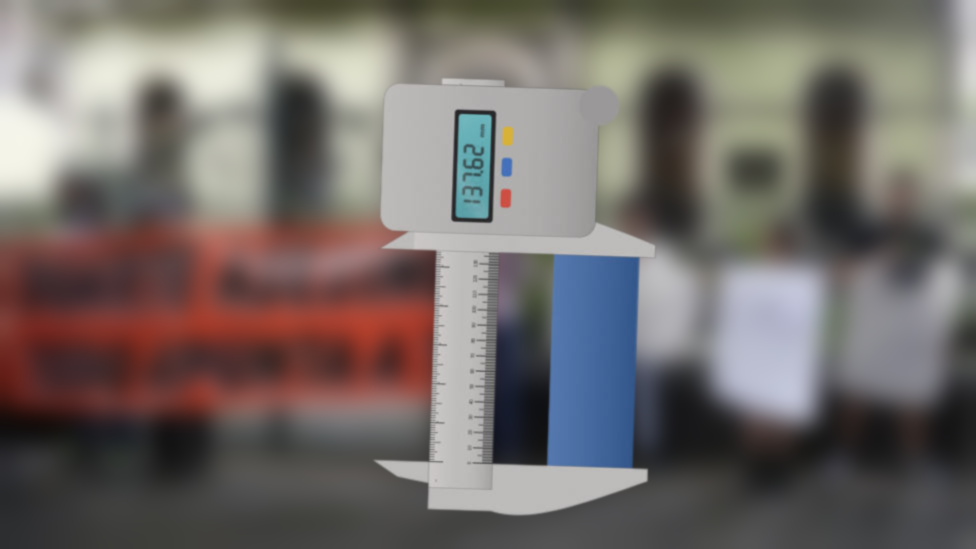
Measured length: 137.62 mm
